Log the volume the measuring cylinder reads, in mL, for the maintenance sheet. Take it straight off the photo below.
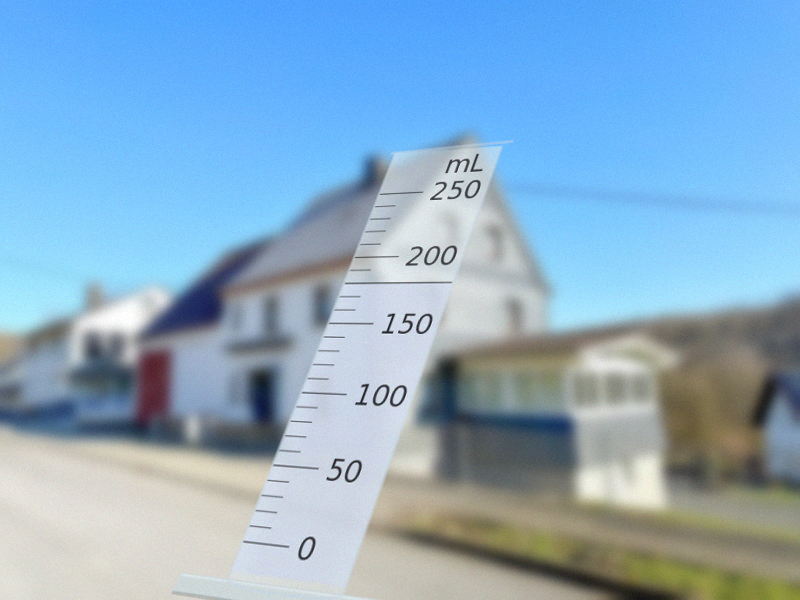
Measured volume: 180 mL
